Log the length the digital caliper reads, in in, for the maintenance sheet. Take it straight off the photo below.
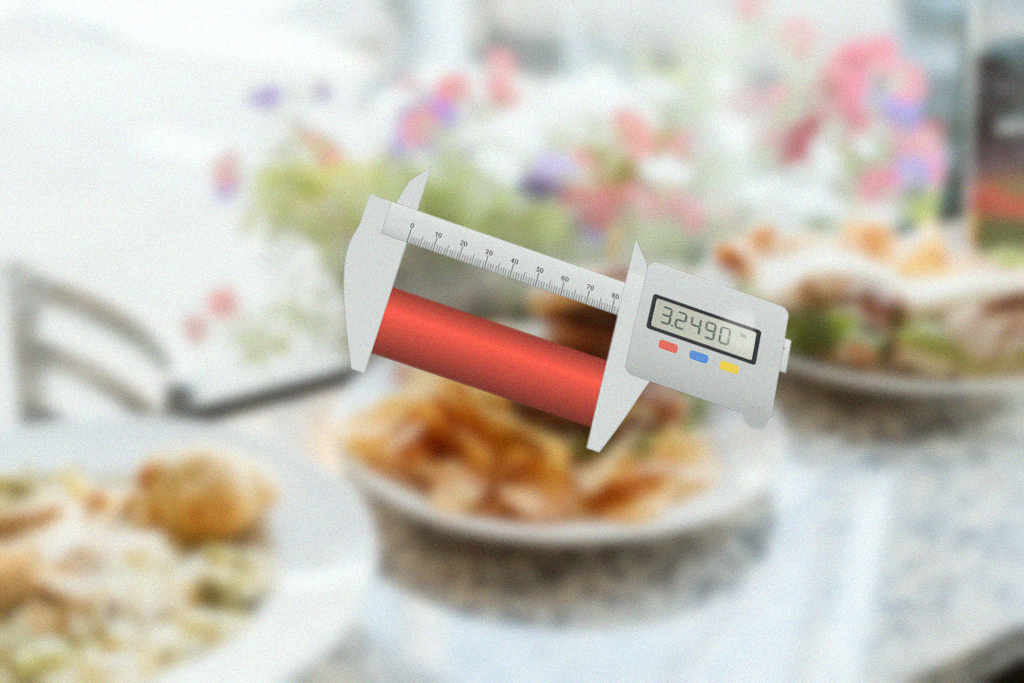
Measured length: 3.2490 in
